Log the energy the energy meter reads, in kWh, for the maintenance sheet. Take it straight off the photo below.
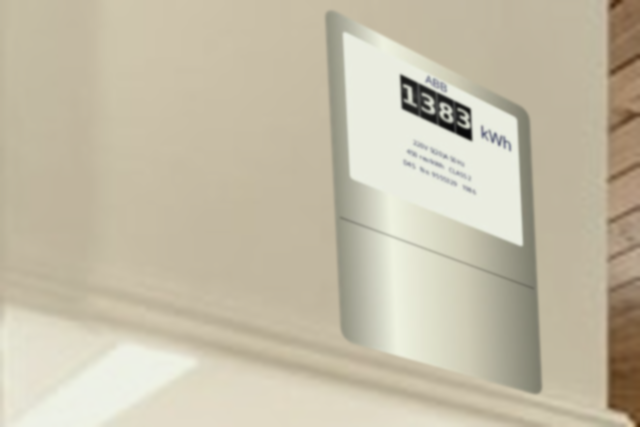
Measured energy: 1383 kWh
